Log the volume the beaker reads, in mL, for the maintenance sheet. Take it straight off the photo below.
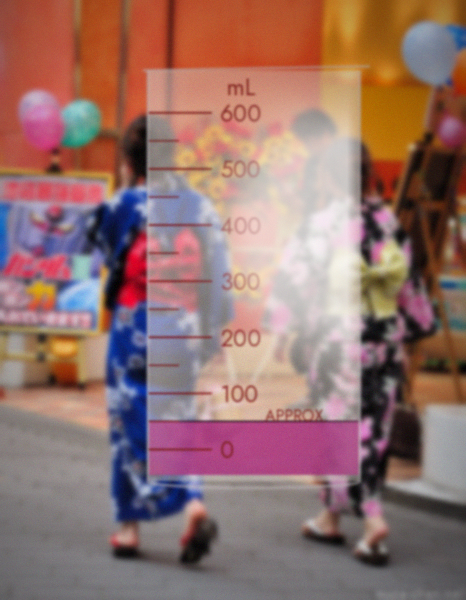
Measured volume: 50 mL
